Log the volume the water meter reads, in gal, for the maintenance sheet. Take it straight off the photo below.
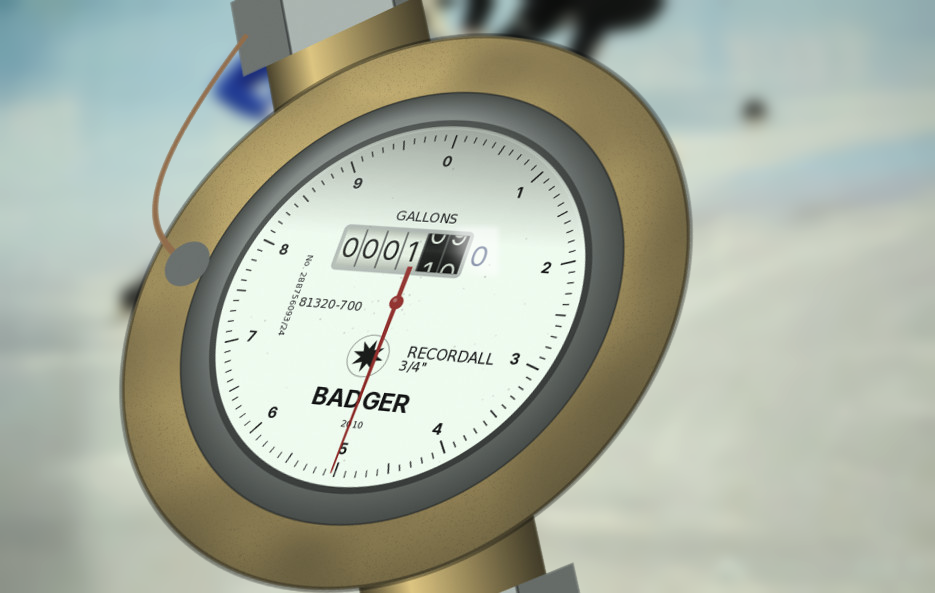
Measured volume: 1095.0 gal
